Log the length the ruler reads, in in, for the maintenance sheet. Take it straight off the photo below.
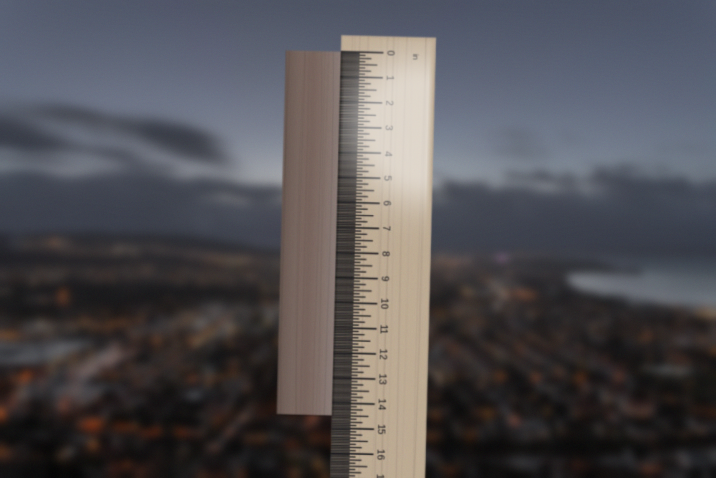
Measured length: 14.5 in
